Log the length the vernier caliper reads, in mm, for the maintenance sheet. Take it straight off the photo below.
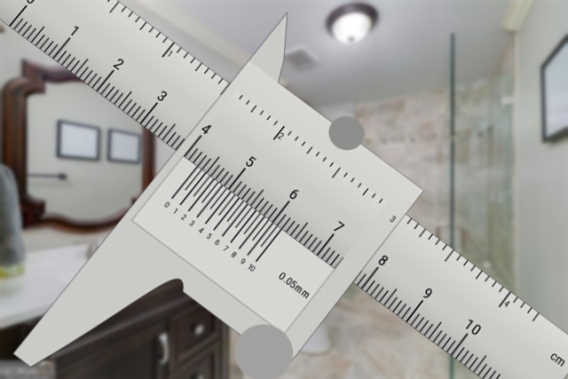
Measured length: 43.0 mm
